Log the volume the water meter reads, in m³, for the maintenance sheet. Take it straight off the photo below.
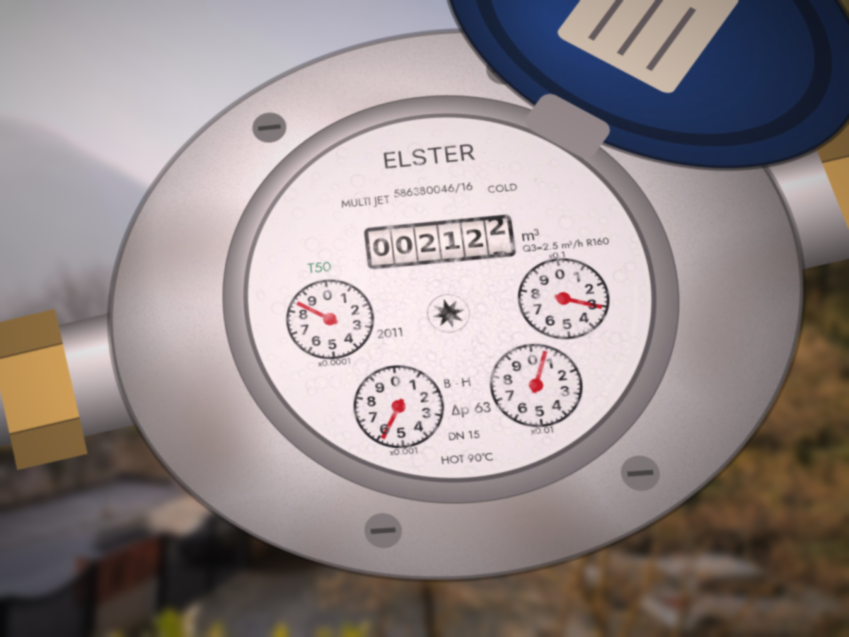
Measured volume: 2122.3058 m³
